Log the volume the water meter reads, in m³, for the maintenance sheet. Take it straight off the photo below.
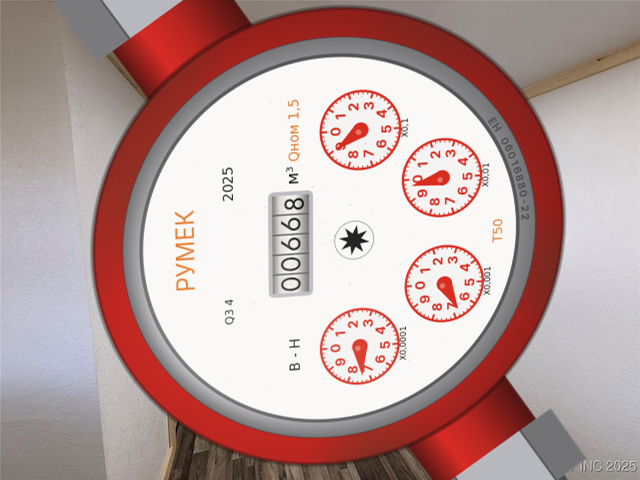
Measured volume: 667.8967 m³
